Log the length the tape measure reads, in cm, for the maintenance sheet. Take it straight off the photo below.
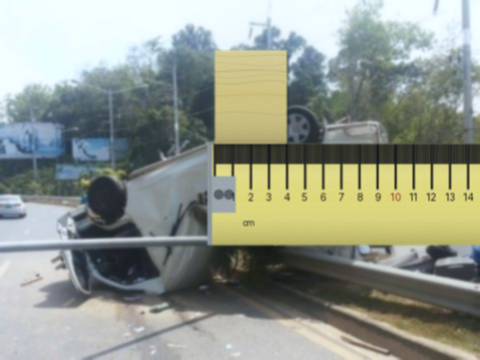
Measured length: 4 cm
